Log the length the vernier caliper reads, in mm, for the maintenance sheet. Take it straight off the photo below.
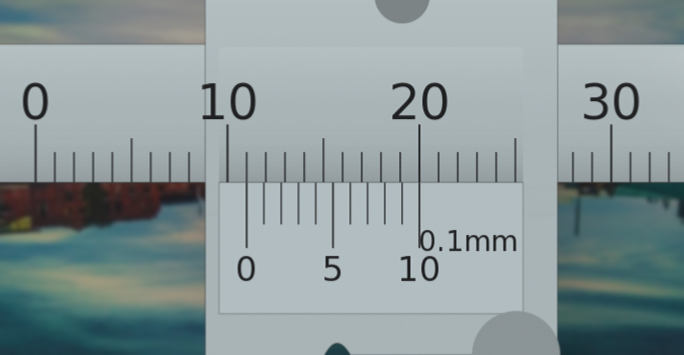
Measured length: 11.0 mm
